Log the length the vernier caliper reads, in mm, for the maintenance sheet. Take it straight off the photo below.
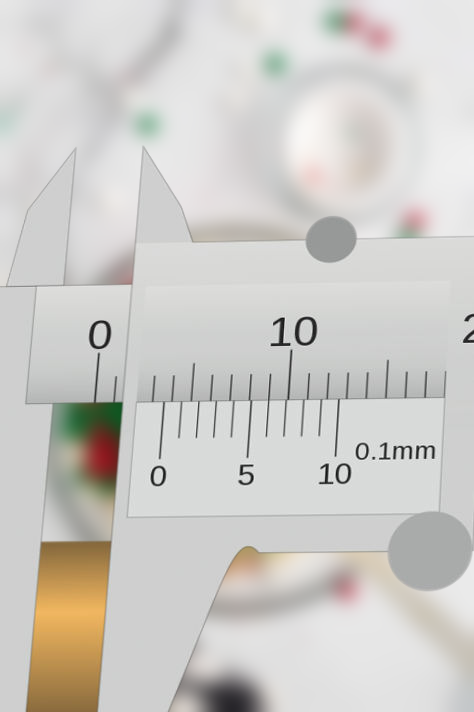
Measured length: 3.6 mm
